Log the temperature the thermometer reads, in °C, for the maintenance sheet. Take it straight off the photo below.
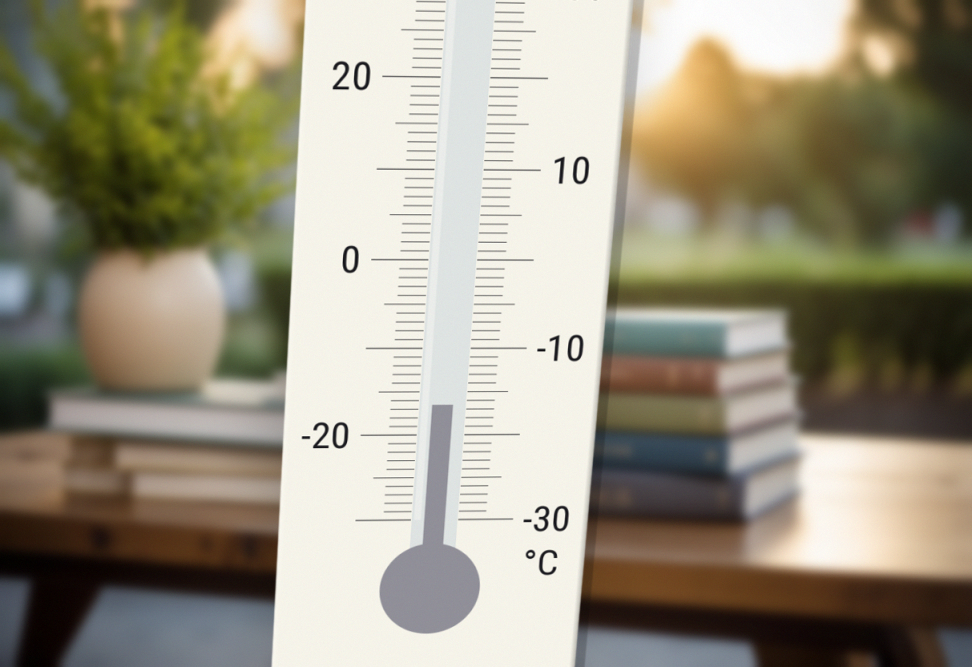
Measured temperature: -16.5 °C
